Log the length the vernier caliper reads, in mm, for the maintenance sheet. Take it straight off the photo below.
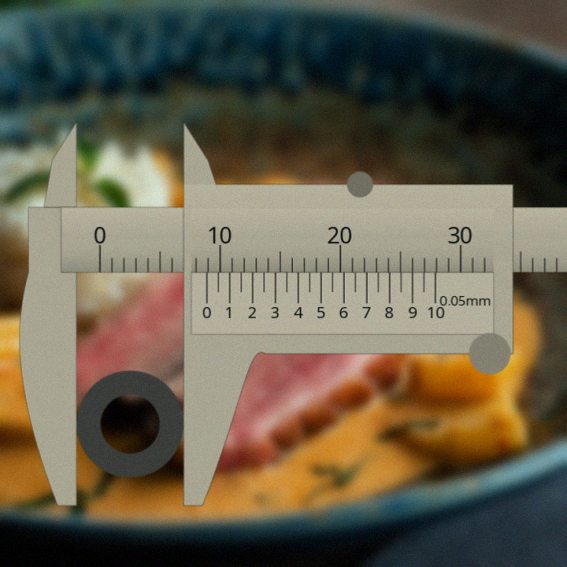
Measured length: 8.9 mm
